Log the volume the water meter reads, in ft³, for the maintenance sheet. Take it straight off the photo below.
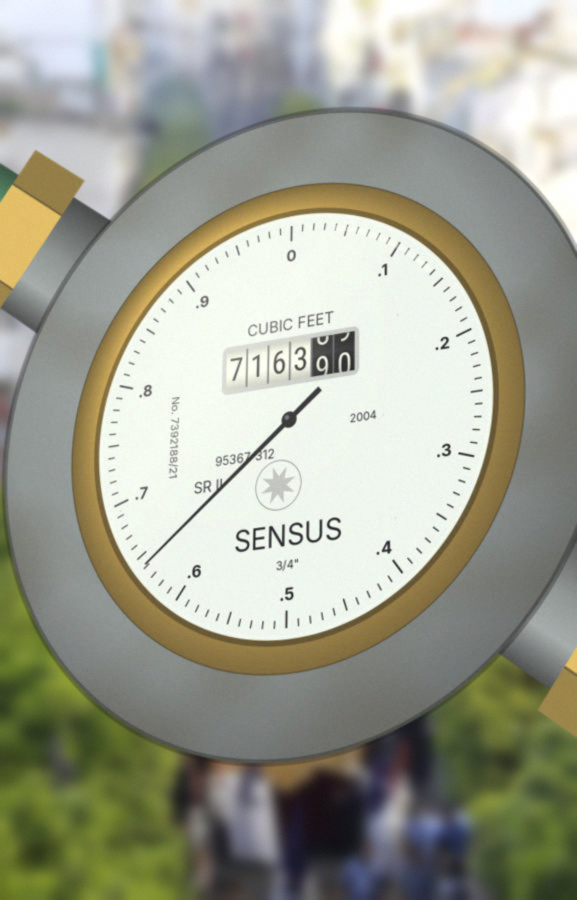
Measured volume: 716389.64 ft³
